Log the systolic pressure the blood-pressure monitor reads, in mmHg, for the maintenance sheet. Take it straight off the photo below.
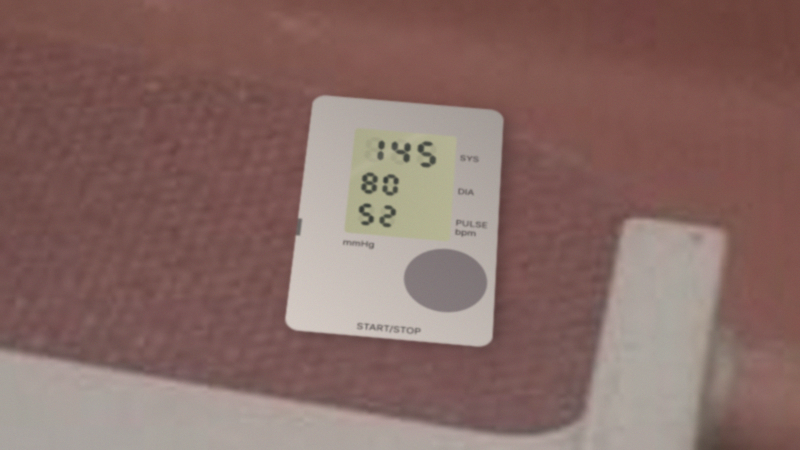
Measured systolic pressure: 145 mmHg
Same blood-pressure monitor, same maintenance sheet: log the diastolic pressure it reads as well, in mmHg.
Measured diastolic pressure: 80 mmHg
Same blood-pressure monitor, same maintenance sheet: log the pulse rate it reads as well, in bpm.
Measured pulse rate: 52 bpm
